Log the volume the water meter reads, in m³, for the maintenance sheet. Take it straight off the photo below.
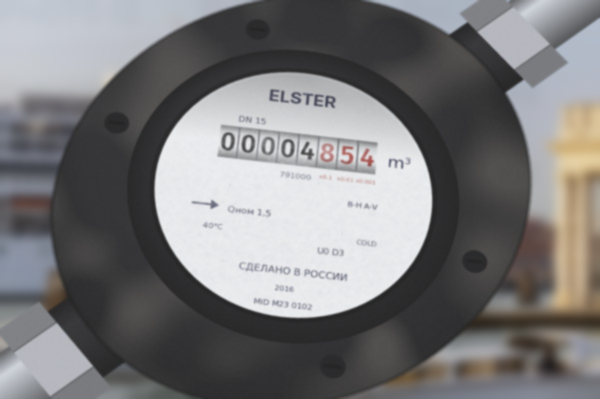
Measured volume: 4.854 m³
